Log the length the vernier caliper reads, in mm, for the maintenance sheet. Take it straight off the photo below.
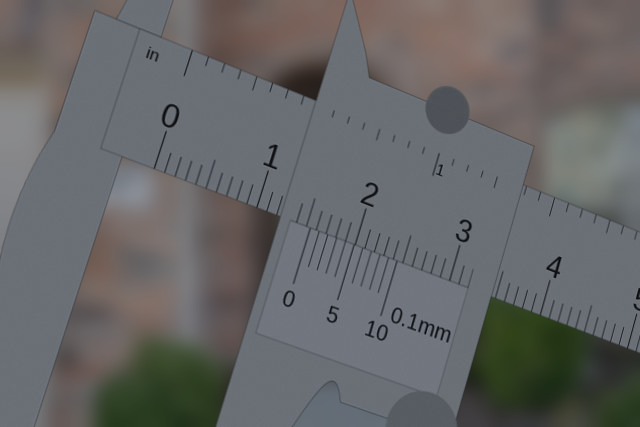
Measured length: 15.4 mm
